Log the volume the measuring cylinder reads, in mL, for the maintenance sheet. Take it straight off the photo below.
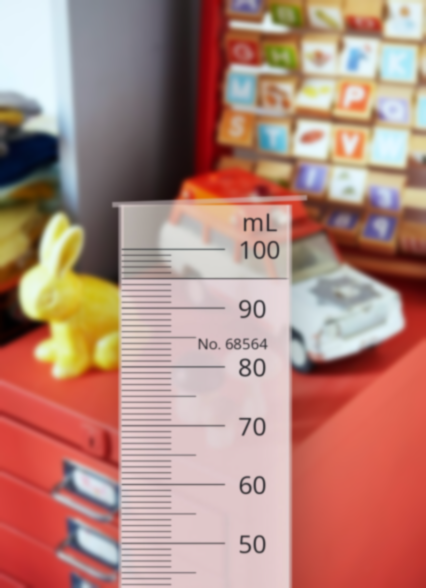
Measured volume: 95 mL
